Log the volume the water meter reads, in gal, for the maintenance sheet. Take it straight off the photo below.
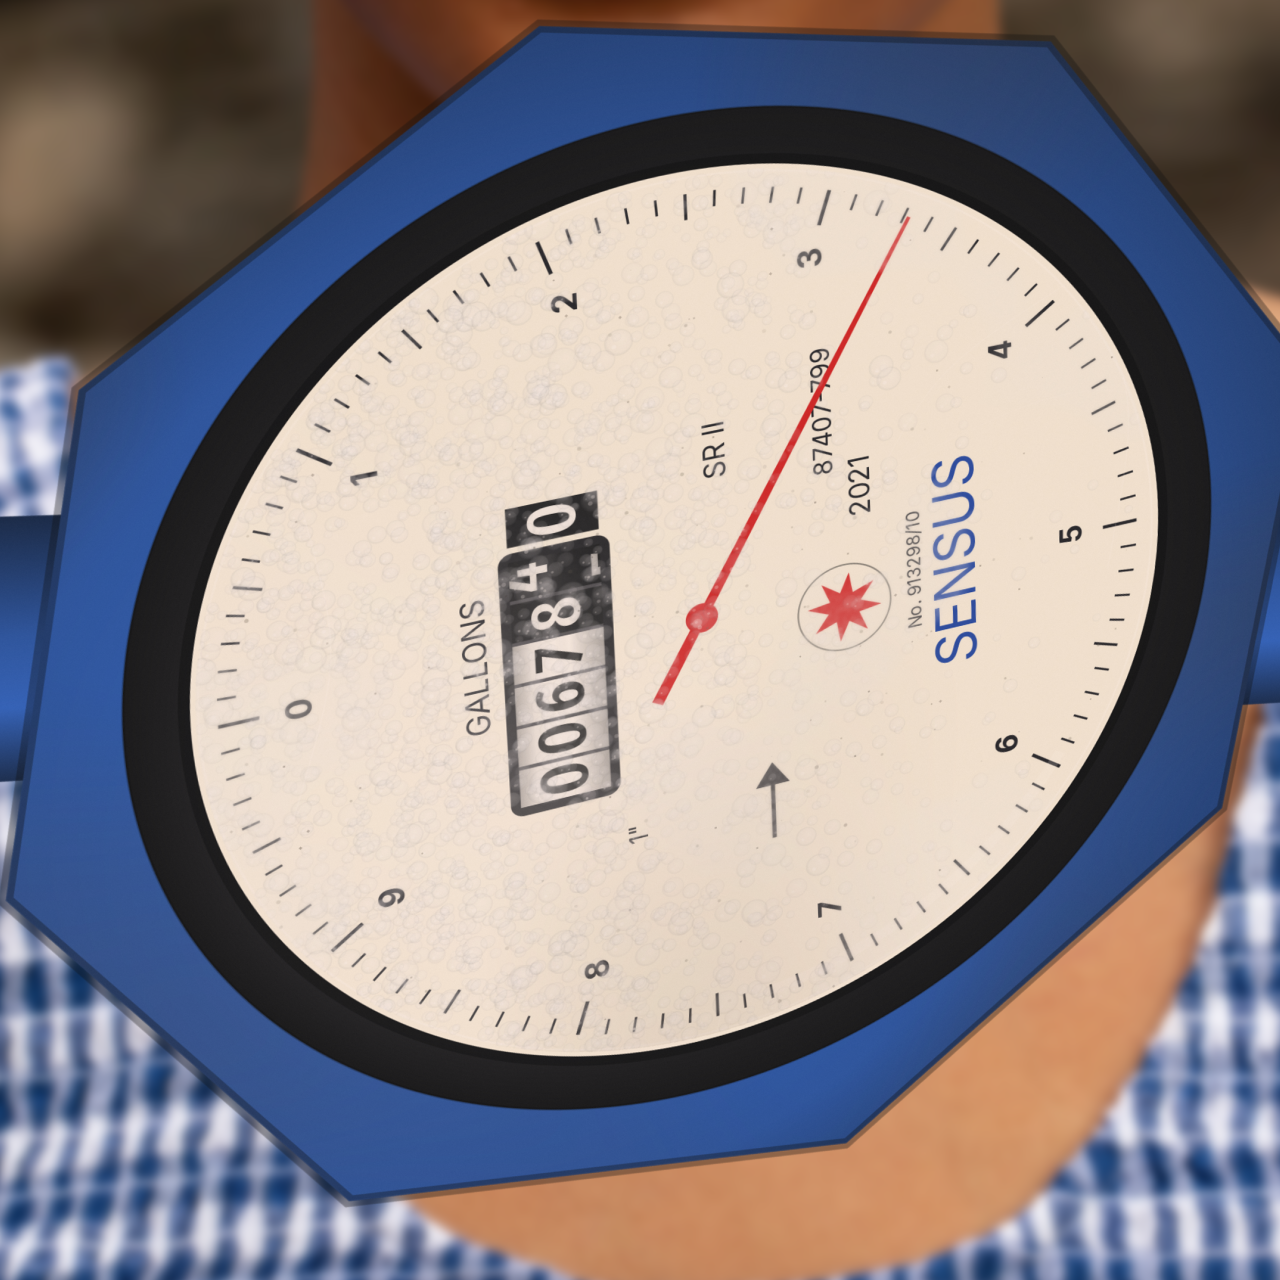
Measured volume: 67843.3 gal
